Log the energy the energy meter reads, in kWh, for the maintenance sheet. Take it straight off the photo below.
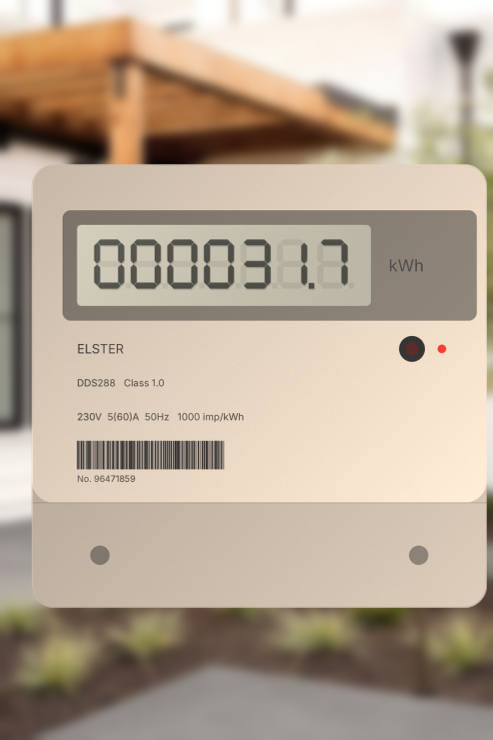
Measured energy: 31.7 kWh
